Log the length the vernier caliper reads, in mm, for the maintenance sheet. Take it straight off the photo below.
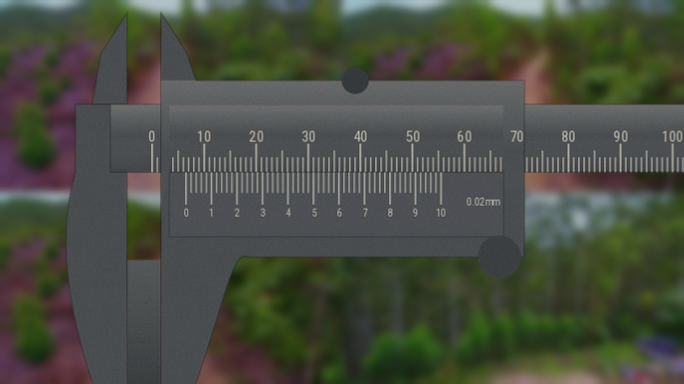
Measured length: 6.5 mm
